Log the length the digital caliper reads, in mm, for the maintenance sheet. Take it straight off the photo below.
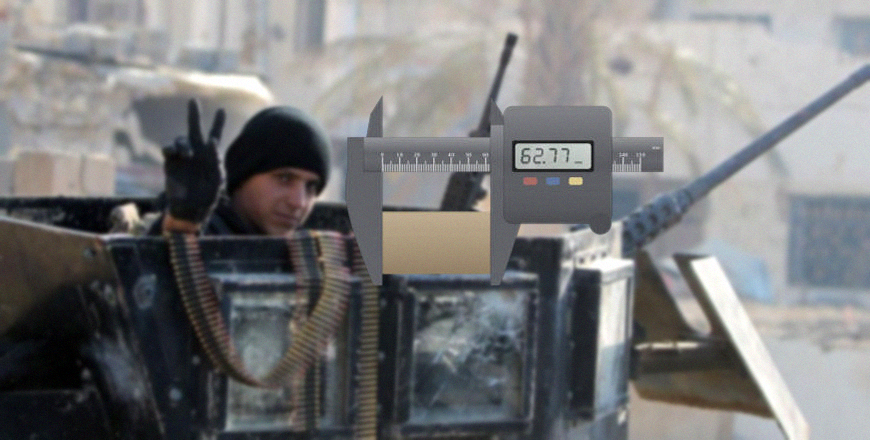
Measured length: 62.77 mm
